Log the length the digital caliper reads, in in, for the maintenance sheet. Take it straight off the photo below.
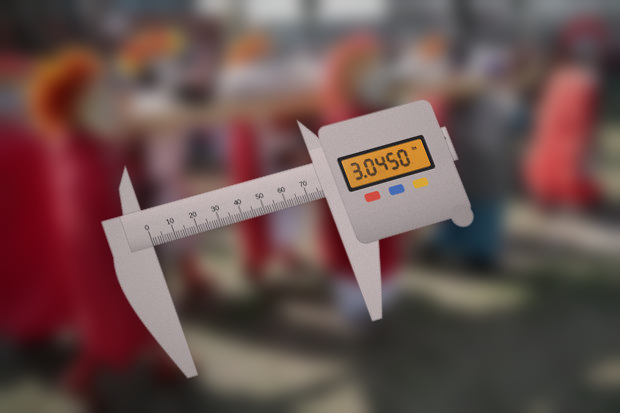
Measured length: 3.0450 in
